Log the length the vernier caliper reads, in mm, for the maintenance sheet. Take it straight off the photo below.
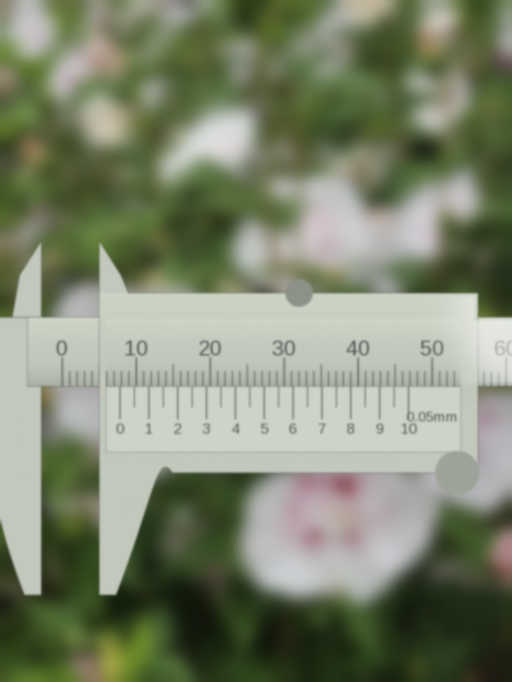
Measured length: 7.8 mm
